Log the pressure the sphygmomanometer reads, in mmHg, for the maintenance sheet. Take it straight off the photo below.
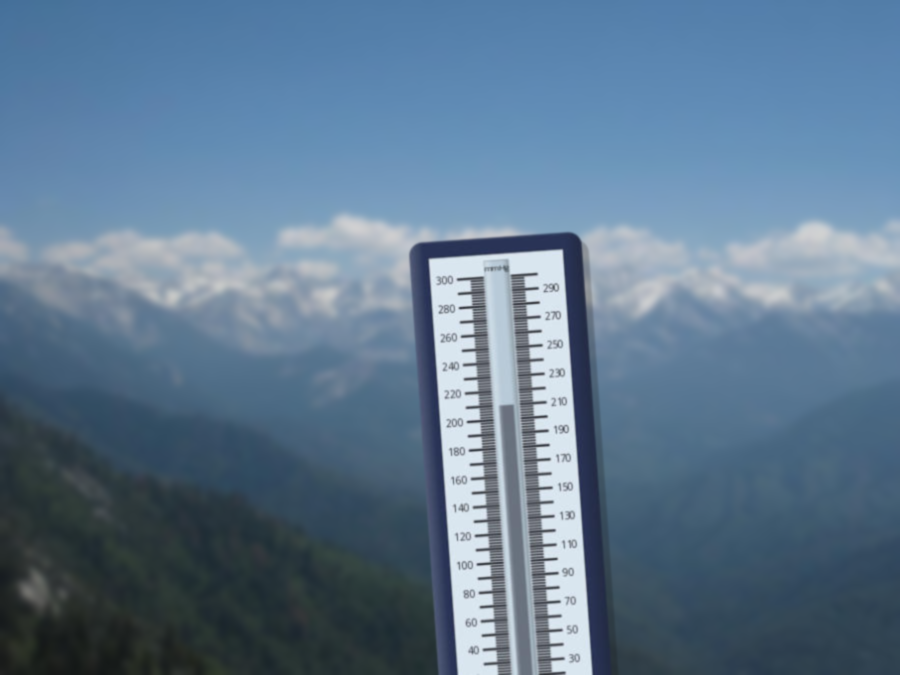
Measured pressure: 210 mmHg
